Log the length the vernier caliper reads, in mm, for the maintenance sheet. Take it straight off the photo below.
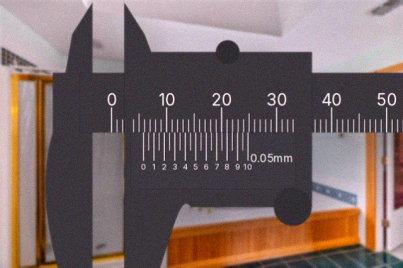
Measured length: 5.8 mm
